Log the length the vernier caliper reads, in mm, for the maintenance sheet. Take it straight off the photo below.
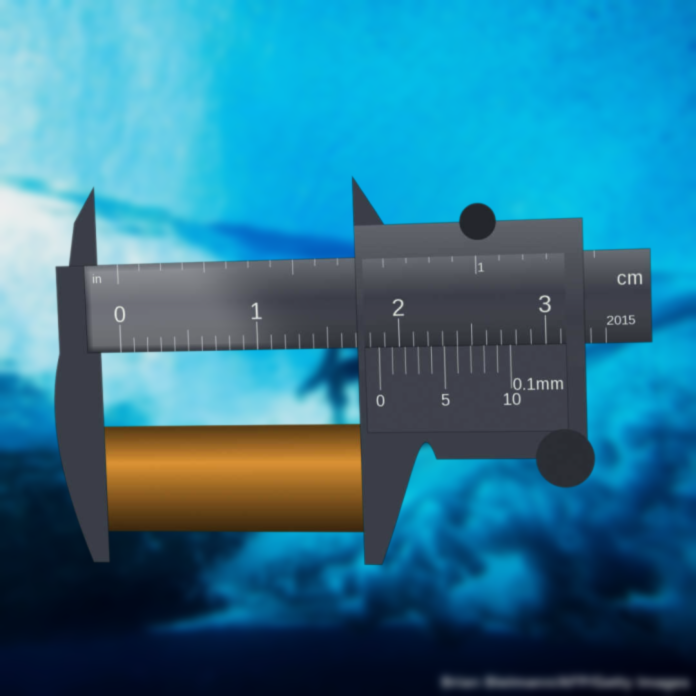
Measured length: 18.6 mm
